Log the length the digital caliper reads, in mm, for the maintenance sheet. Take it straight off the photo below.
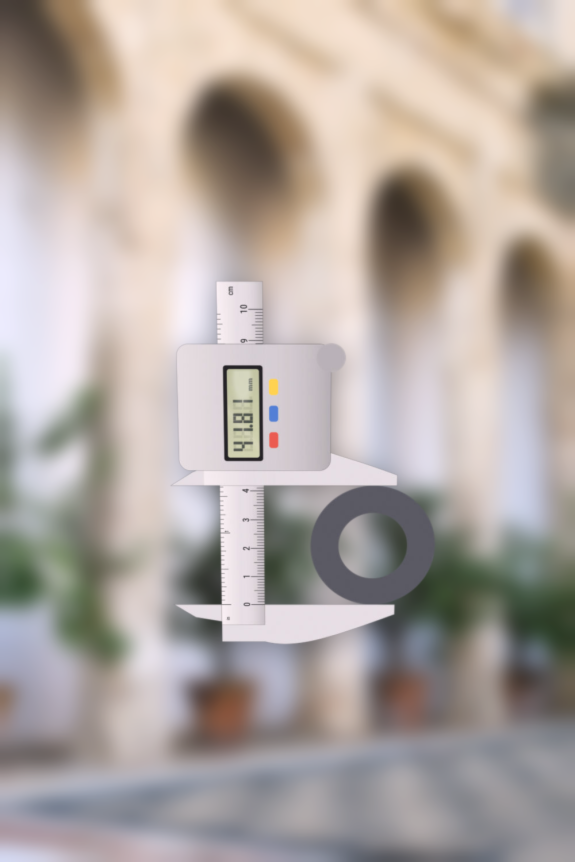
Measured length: 41.81 mm
